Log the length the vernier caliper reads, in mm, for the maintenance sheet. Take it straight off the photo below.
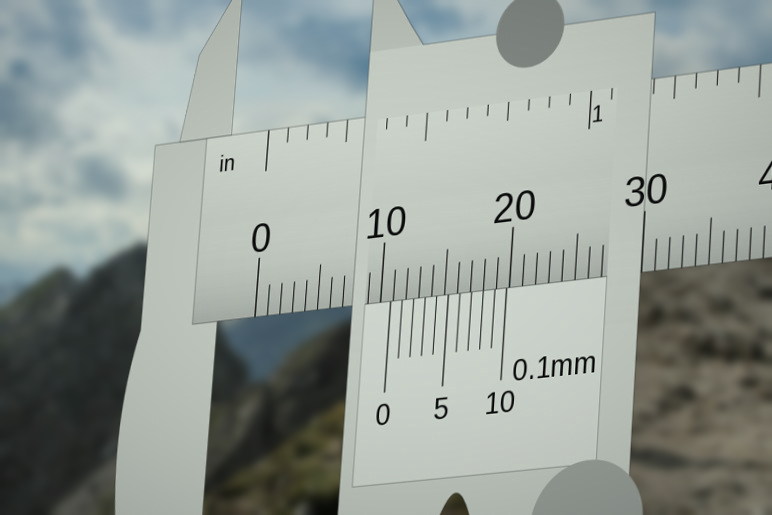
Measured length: 10.8 mm
